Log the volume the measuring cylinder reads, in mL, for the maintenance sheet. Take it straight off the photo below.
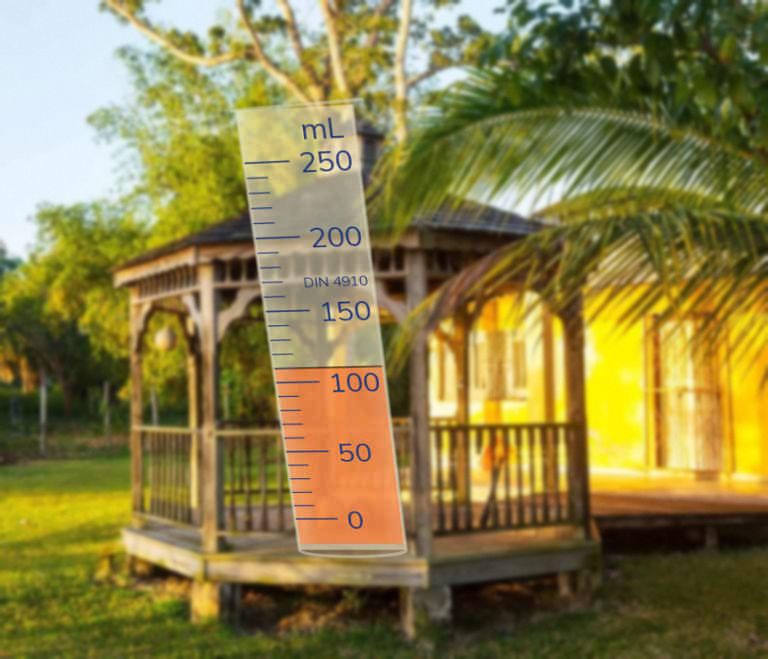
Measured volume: 110 mL
